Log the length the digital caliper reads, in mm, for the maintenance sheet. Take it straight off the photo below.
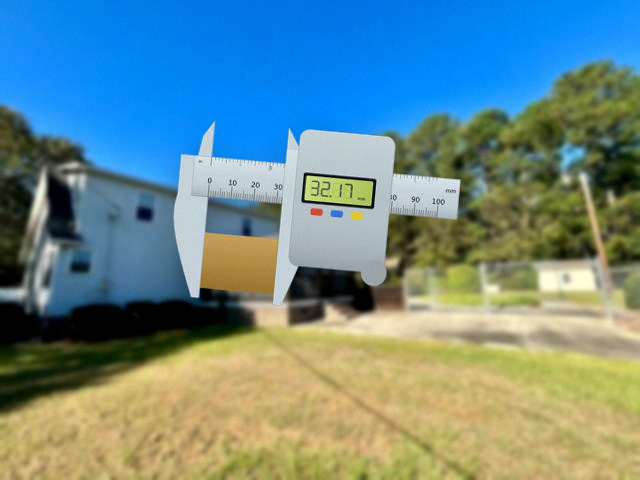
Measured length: 32.17 mm
